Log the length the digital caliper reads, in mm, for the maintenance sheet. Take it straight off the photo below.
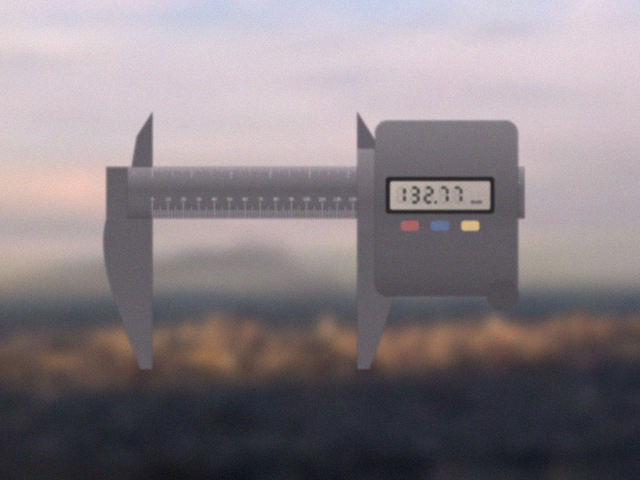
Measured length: 132.77 mm
